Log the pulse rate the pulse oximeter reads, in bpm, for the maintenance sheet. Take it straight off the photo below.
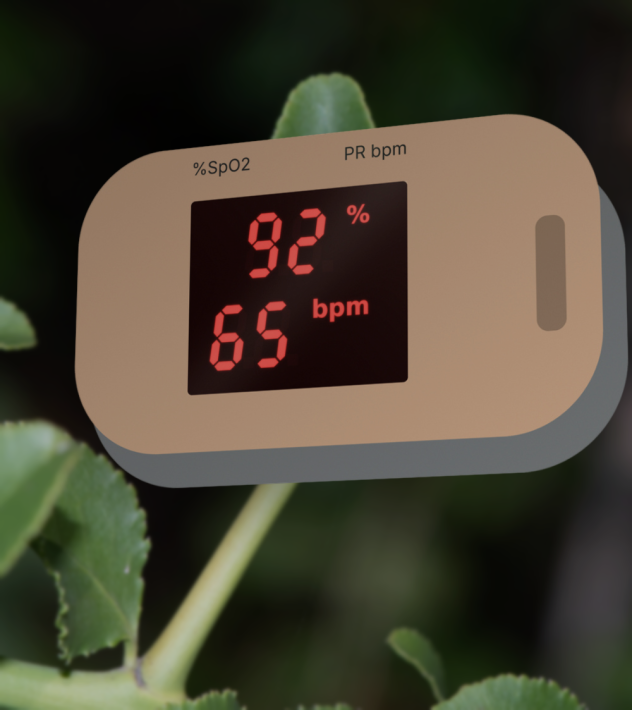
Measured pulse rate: 65 bpm
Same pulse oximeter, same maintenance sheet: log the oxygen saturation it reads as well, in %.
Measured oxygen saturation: 92 %
